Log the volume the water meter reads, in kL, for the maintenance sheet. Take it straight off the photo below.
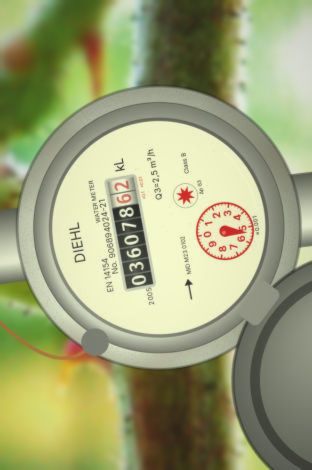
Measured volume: 36078.625 kL
